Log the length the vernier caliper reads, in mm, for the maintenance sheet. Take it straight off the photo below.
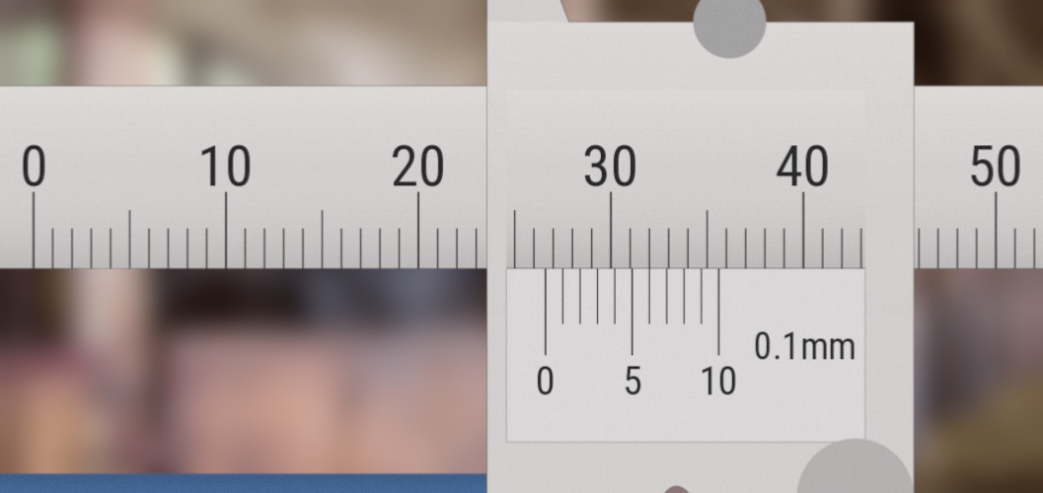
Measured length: 26.6 mm
